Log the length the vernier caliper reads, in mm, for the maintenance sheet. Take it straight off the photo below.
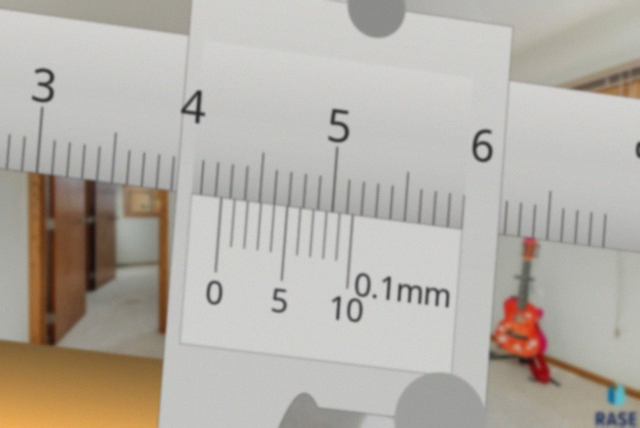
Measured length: 42.4 mm
